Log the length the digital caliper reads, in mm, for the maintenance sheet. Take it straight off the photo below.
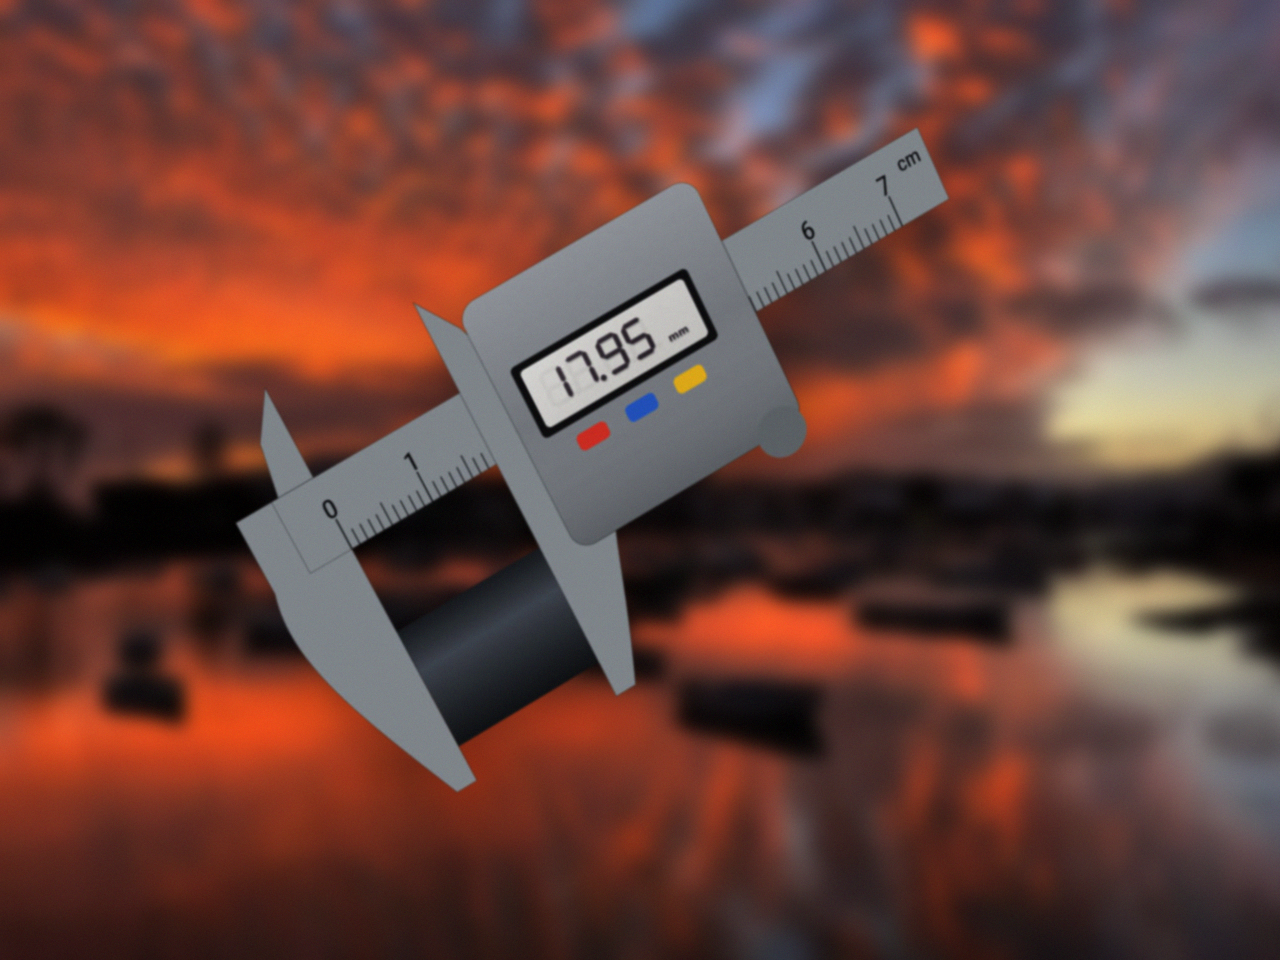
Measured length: 17.95 mm
